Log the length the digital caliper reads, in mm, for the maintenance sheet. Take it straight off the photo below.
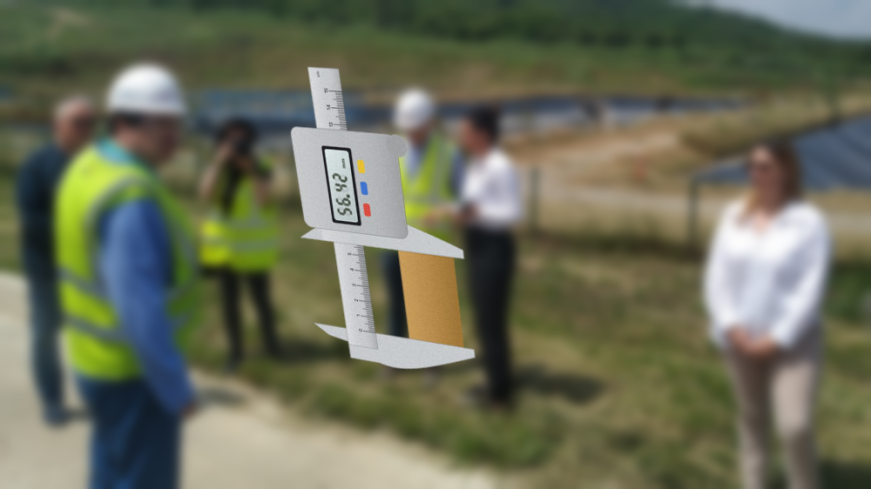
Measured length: 56.42 mm
